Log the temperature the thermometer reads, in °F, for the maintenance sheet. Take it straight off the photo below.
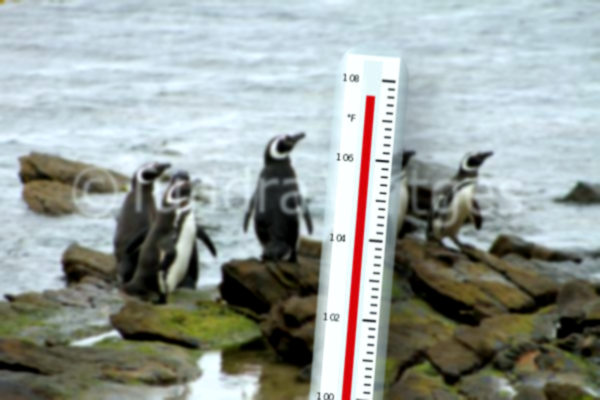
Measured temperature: 107.6 °F
